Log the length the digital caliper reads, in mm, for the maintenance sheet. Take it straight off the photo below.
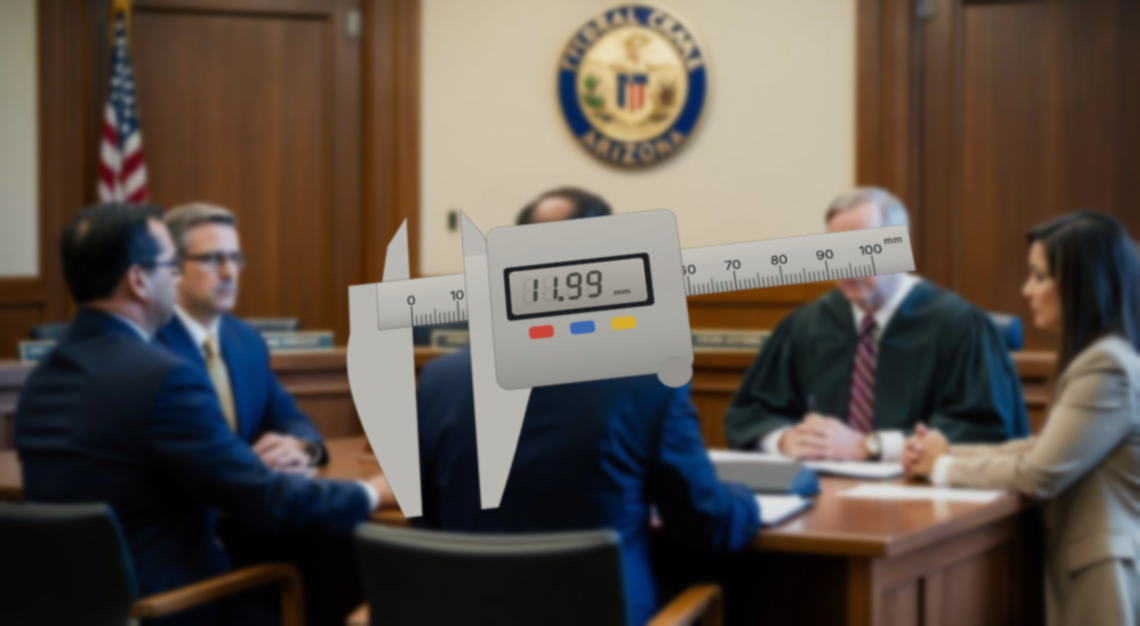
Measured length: 11.99 mm
